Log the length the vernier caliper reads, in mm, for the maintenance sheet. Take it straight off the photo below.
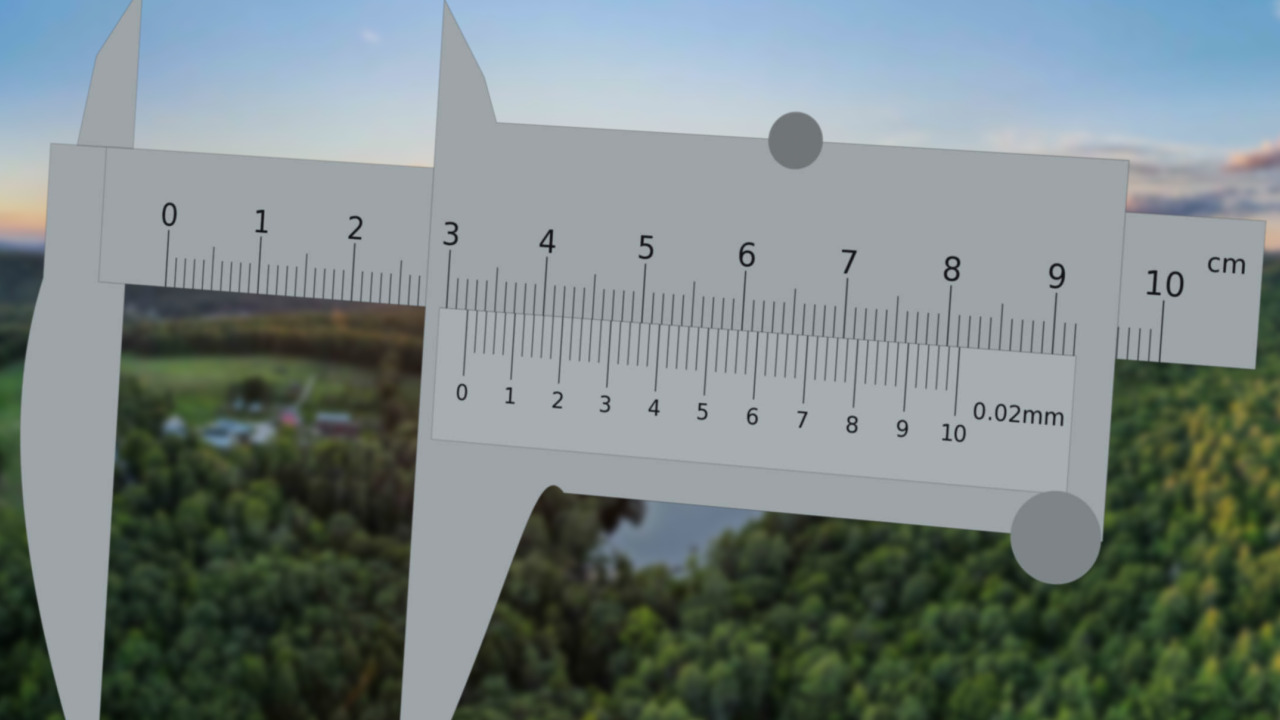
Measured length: 32.2 mm
